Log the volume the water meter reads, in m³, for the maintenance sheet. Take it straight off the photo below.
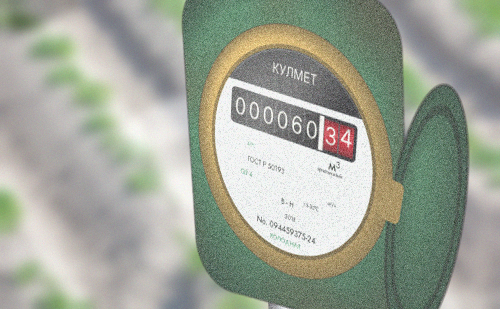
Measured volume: 60.34 m³
